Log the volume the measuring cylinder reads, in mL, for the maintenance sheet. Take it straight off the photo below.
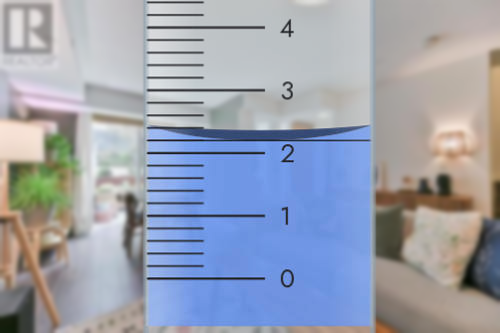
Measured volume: 2.2 mL
